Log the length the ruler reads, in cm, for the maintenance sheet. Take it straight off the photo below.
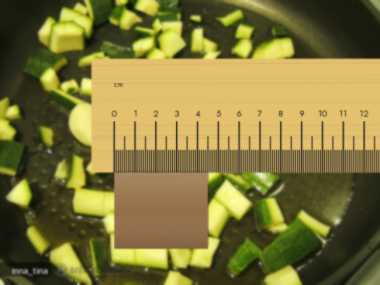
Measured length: 4.5 cm
